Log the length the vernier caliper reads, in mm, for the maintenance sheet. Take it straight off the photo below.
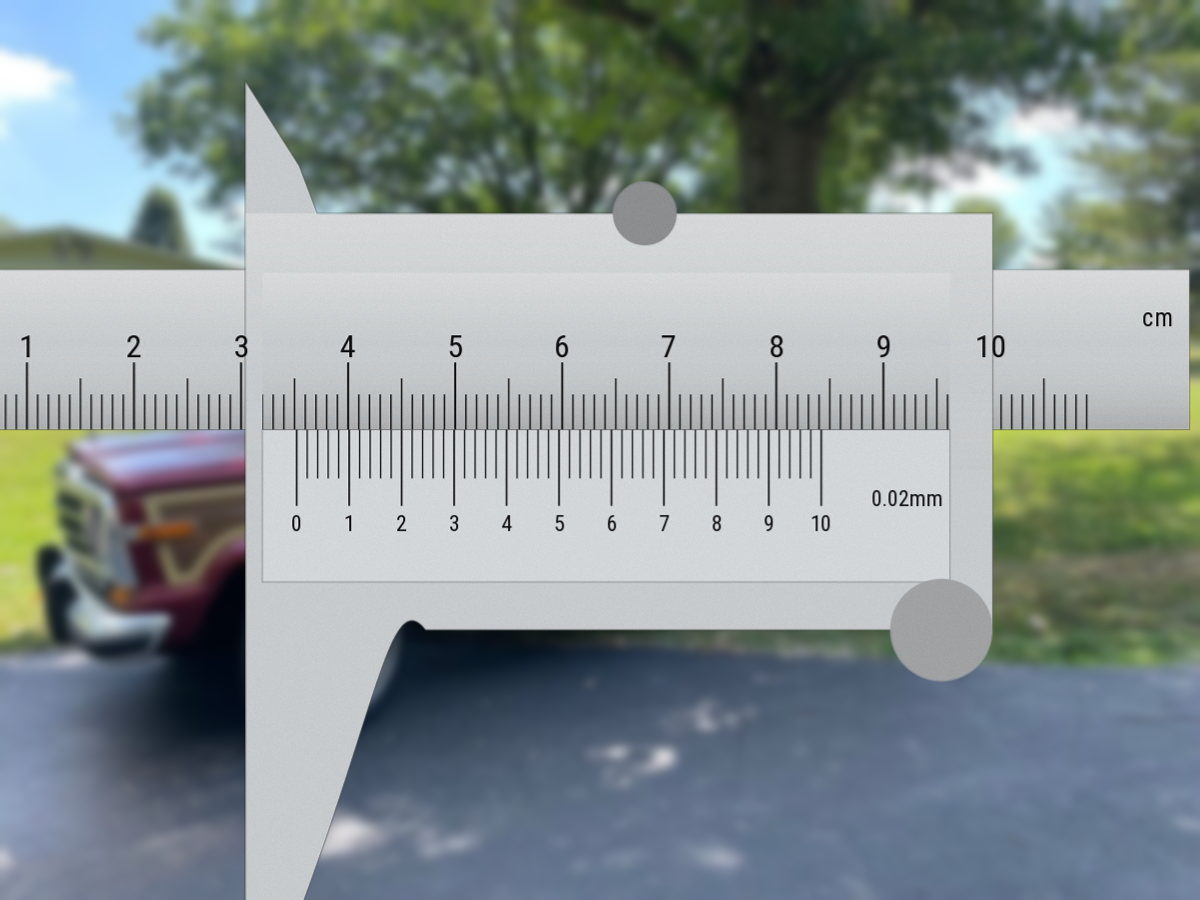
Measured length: 35.2 mm
